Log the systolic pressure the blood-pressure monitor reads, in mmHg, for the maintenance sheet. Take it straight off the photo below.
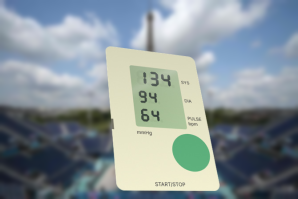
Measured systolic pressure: 134 mmHg
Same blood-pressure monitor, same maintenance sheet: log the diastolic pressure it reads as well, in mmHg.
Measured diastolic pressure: 94 mmHg
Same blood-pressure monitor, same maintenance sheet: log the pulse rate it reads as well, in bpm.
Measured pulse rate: 64 bpm
